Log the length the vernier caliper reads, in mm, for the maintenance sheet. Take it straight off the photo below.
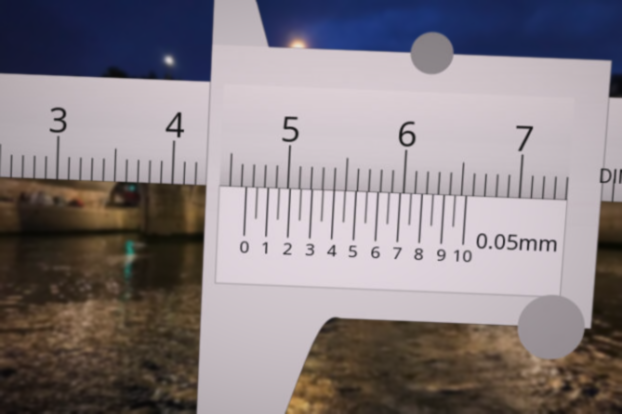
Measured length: 46.4 mm
